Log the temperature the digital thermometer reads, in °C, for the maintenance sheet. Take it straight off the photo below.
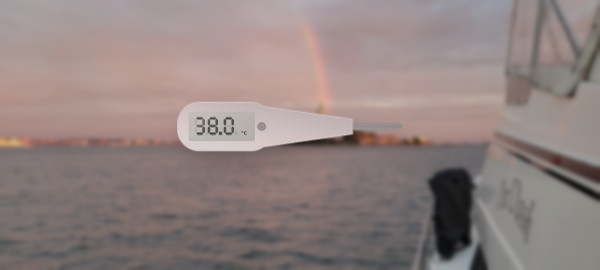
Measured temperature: 38.0 °C
